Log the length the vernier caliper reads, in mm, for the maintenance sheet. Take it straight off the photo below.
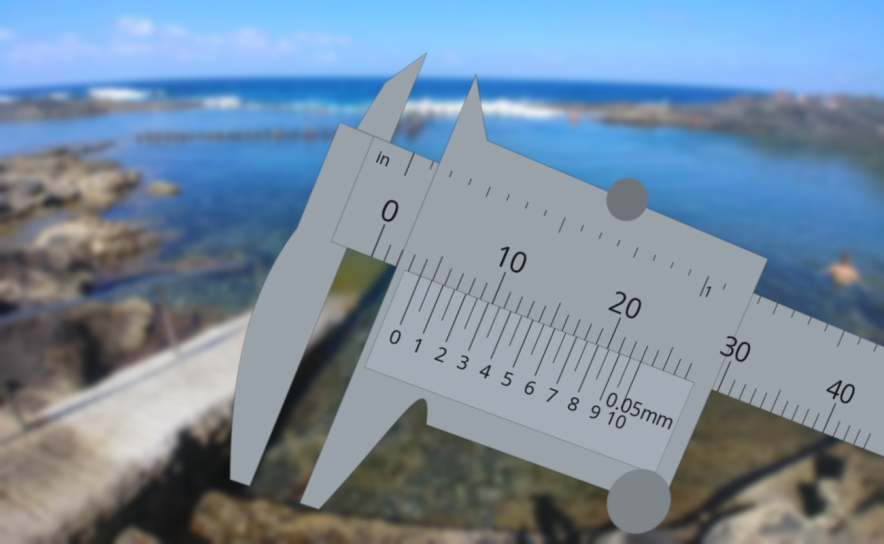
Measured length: 4.0 mm
